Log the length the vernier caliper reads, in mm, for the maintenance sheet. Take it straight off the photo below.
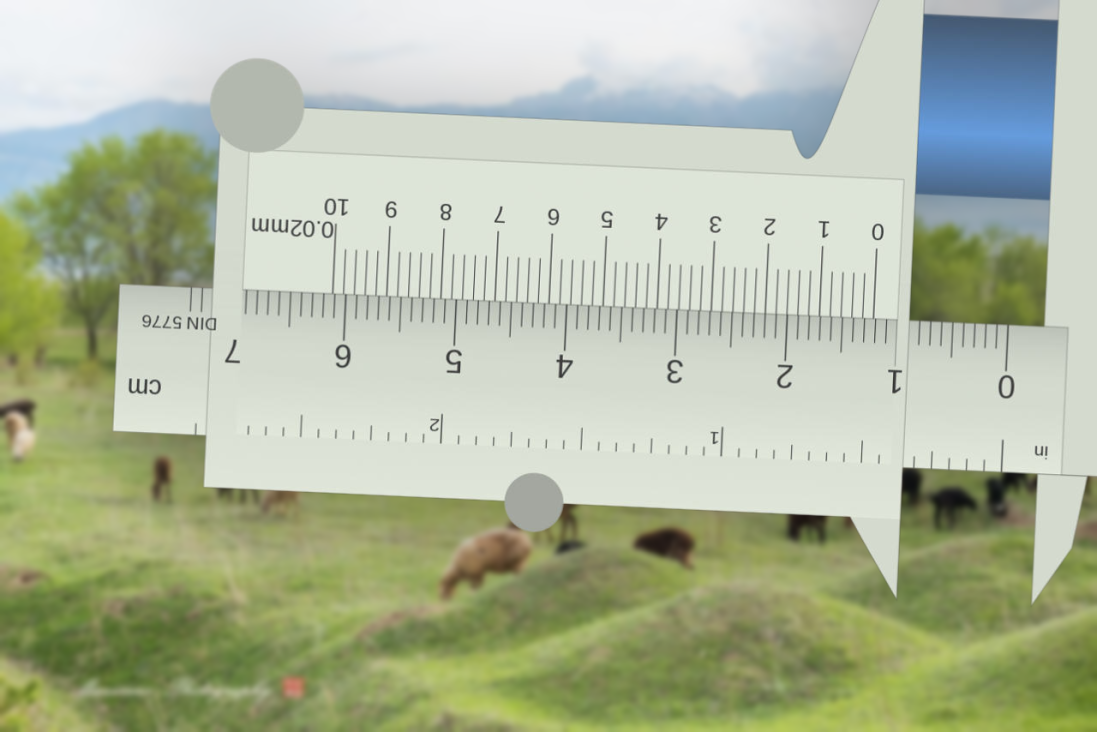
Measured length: 12.2 mm
